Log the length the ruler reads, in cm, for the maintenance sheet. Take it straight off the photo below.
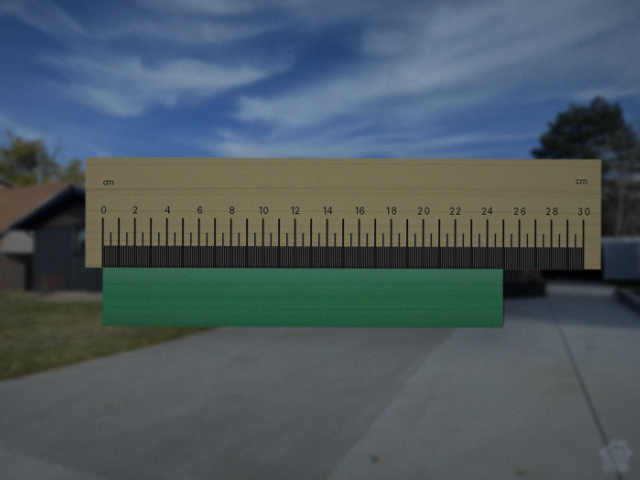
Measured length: 25 cm
